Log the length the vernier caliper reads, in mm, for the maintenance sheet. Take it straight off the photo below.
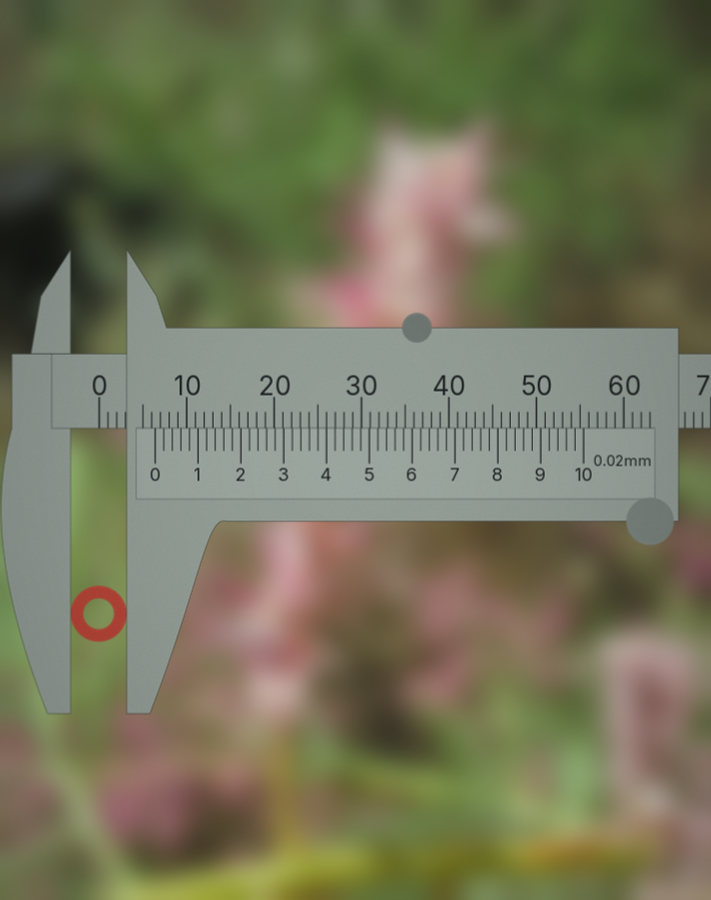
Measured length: 6.4 mm
